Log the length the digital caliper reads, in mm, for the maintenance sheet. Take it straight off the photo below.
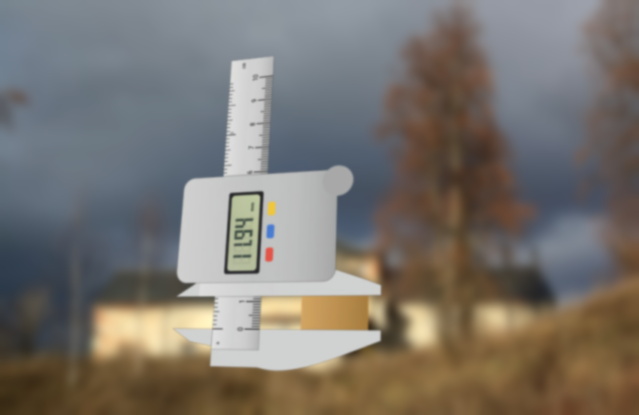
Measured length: 11.94 mm
